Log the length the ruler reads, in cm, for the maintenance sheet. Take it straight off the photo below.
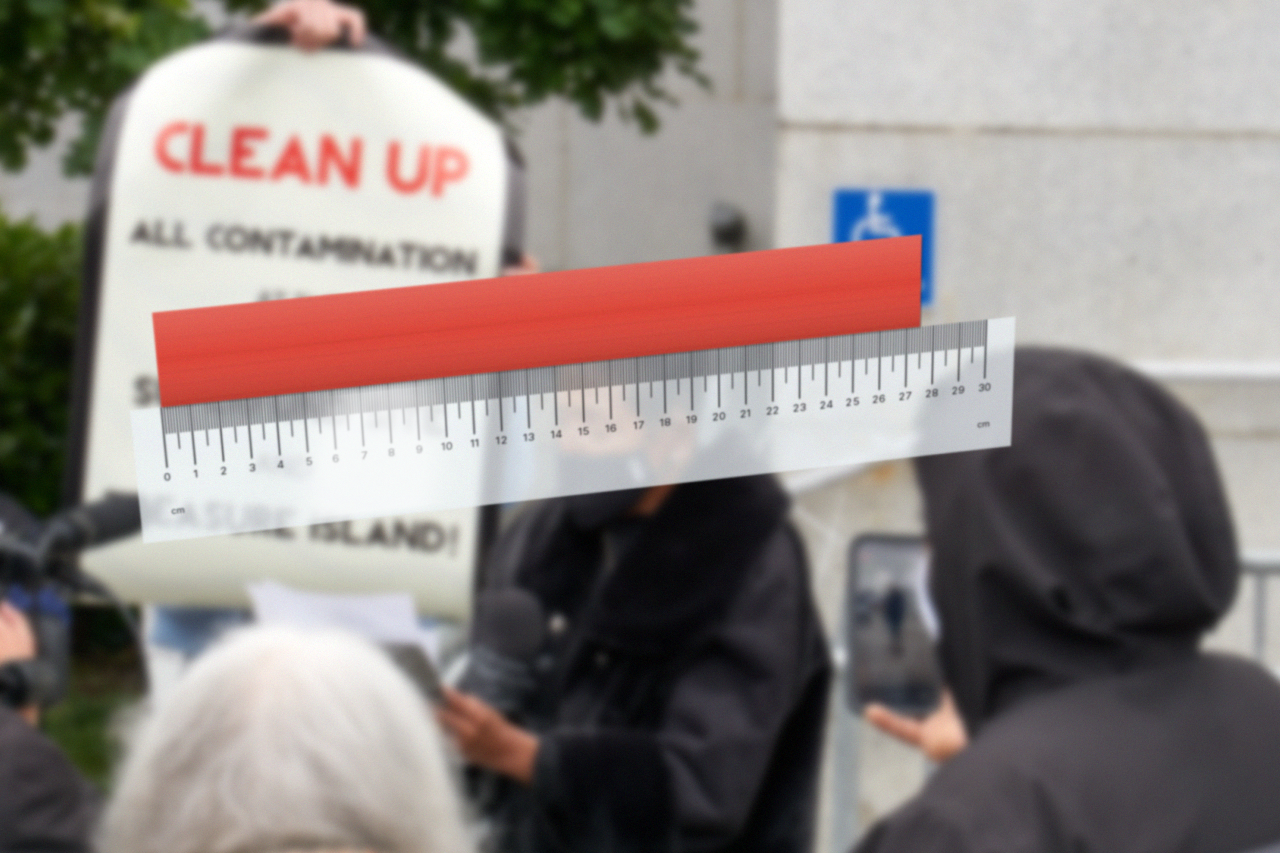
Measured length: 27.5 cm
